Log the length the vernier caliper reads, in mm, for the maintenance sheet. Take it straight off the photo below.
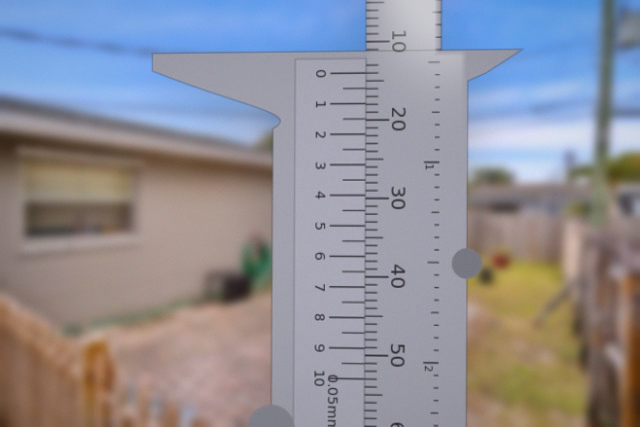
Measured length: 14.0 mm
